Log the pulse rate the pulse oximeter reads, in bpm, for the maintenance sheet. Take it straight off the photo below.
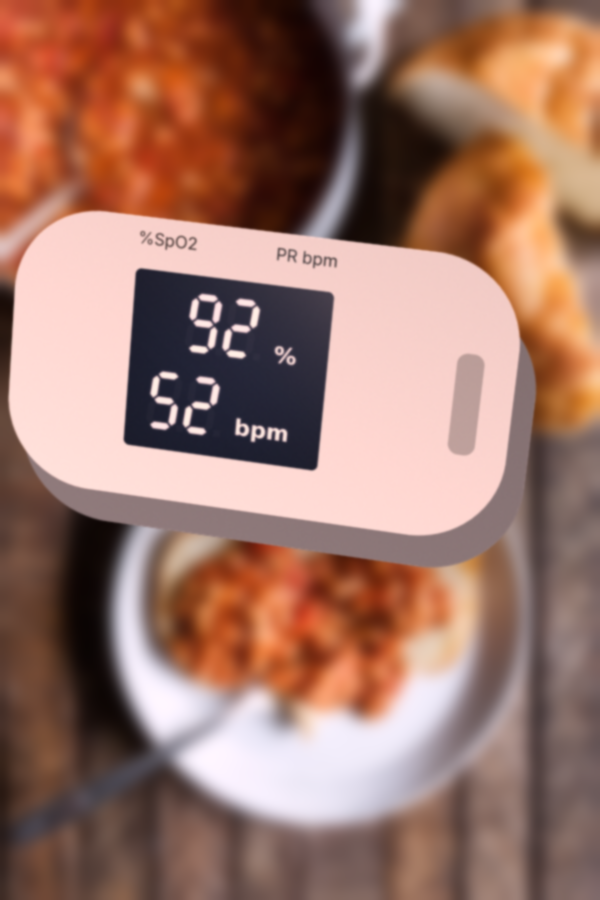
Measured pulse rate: 52 bpm
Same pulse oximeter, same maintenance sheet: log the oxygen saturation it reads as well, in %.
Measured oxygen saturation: 92 %
